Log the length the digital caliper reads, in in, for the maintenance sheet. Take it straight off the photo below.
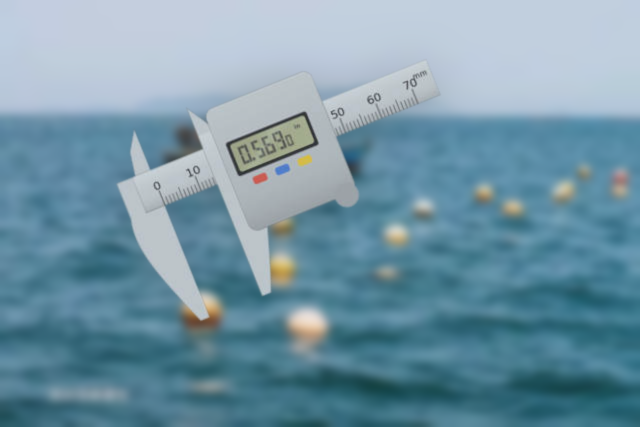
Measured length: 0.5690 in
